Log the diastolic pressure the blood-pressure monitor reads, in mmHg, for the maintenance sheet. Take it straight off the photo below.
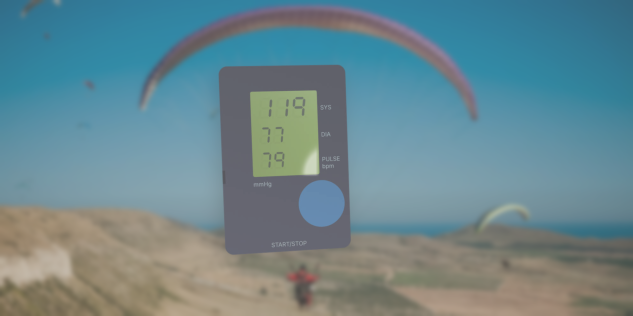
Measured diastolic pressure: 77 mmHg
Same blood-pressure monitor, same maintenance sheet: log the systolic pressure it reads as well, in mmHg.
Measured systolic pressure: 119 mmHg
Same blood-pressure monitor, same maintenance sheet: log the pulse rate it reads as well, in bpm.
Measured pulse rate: 79 bpm
